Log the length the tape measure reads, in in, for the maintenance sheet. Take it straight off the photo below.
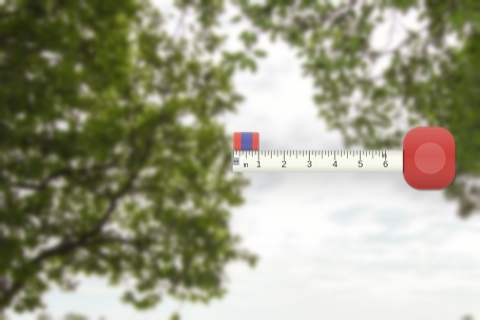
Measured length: 1 in
